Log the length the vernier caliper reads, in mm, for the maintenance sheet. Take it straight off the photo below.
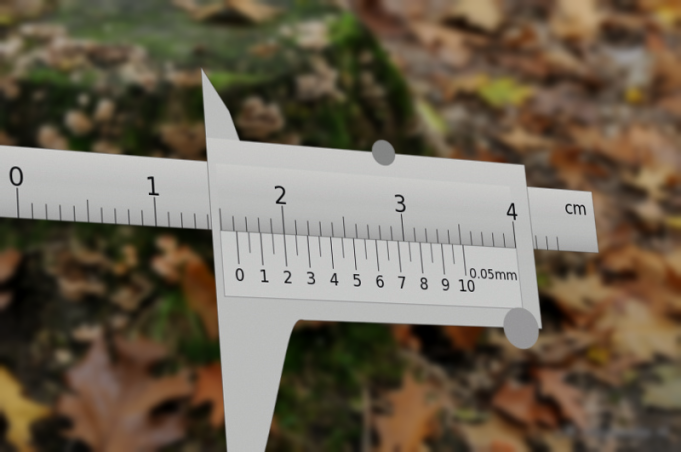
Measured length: 16.2 mm
